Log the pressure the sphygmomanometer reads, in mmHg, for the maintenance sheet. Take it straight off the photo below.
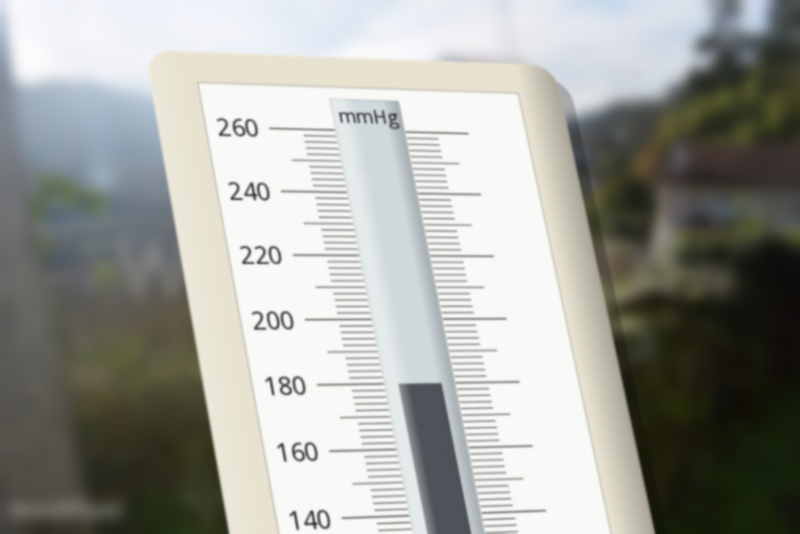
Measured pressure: 180 mmHg
